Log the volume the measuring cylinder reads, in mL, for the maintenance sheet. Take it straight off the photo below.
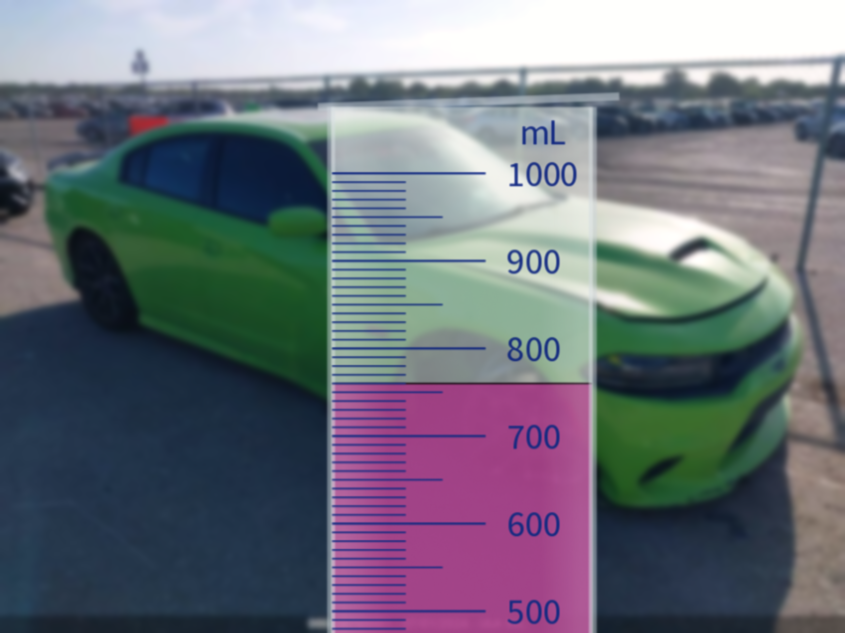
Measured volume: 760 mL
